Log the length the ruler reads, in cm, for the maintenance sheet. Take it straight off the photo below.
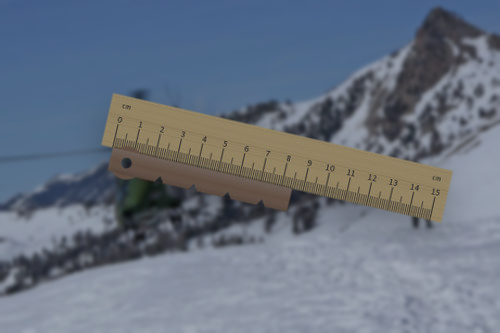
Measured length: 8.5 cm
